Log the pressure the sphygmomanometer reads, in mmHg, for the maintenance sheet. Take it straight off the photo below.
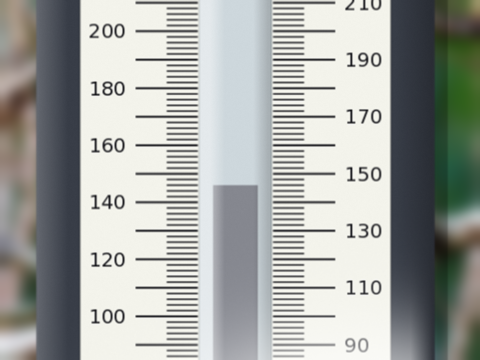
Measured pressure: 146 mmHg
